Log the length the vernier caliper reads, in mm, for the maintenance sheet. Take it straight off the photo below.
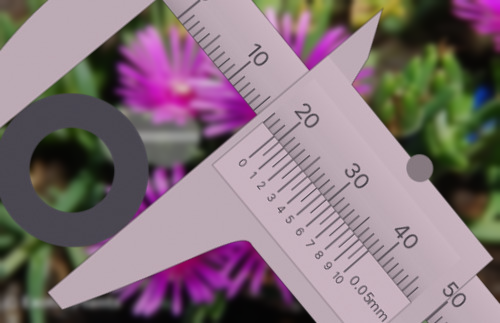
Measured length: 19.2 mm
